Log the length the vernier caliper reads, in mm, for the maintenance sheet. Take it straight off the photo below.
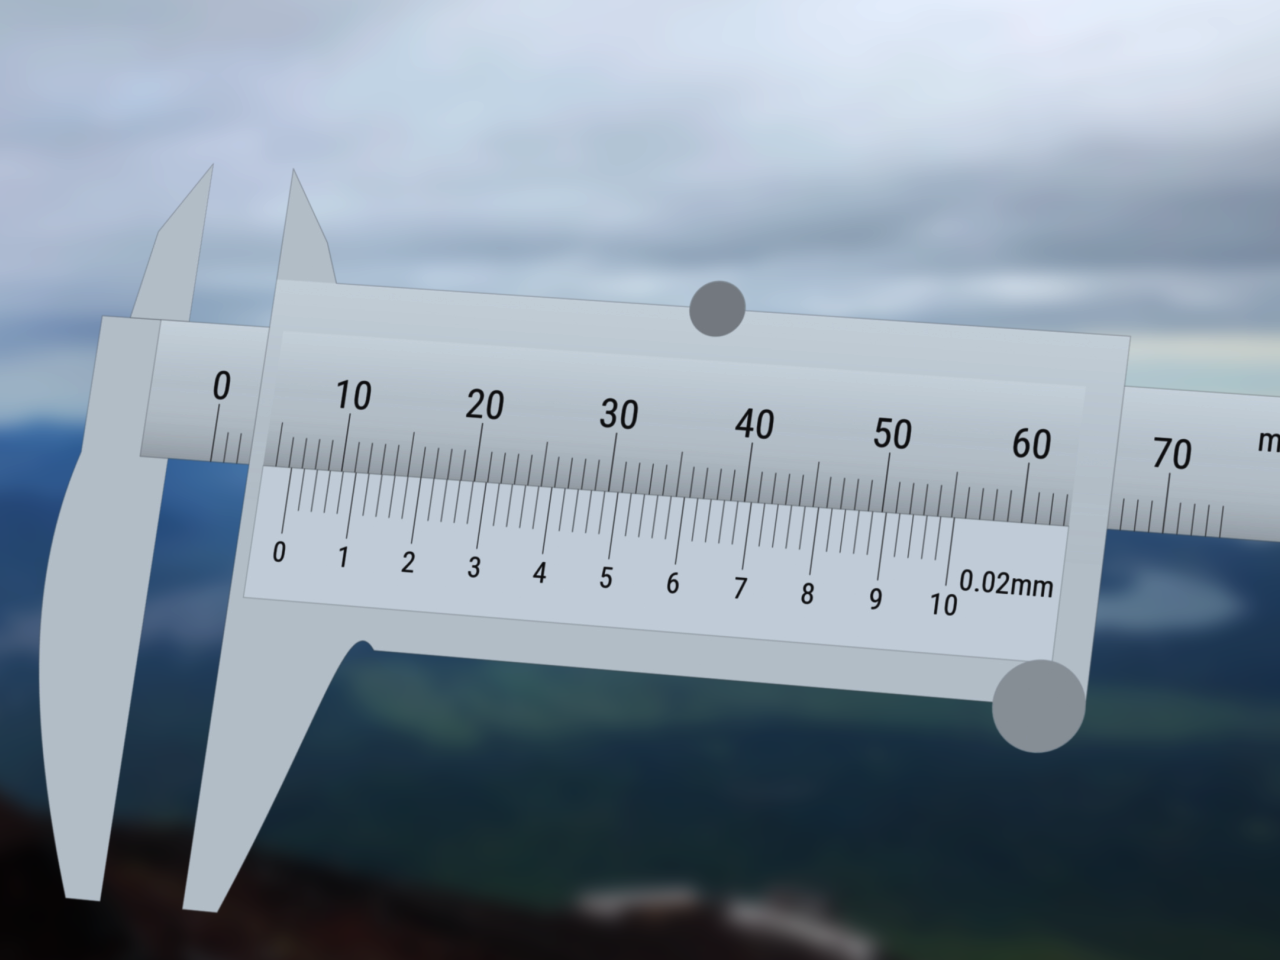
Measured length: 6.2 mm
